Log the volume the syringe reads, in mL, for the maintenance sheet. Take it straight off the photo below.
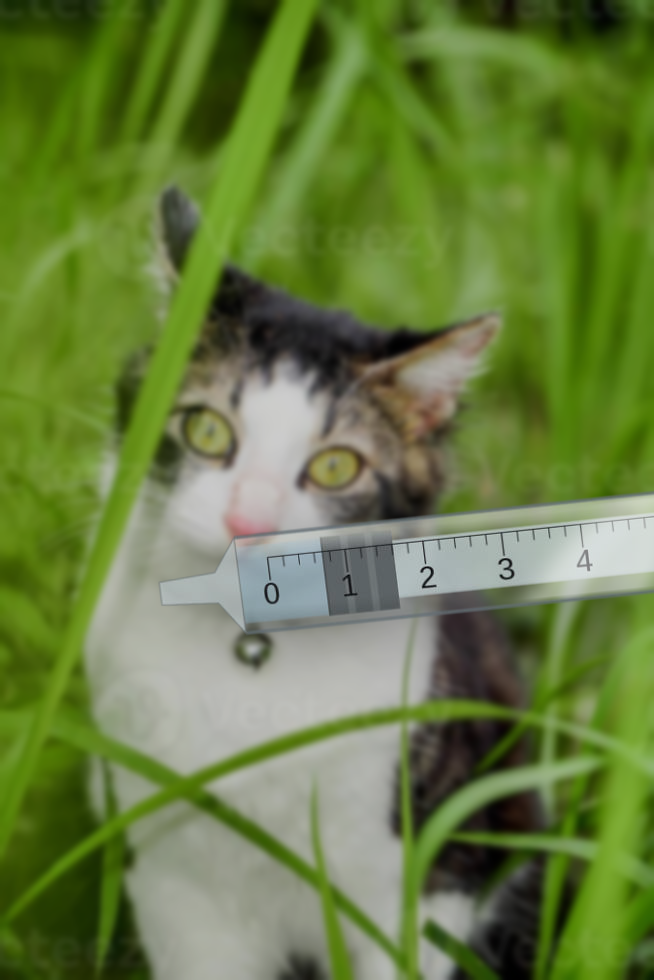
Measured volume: 0.7 mL
